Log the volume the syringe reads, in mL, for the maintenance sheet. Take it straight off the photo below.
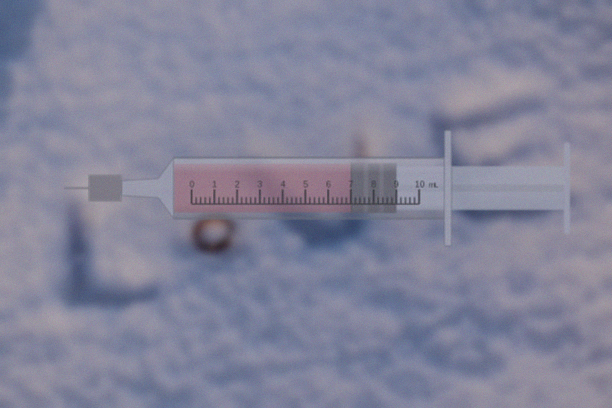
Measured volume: 7 mL
